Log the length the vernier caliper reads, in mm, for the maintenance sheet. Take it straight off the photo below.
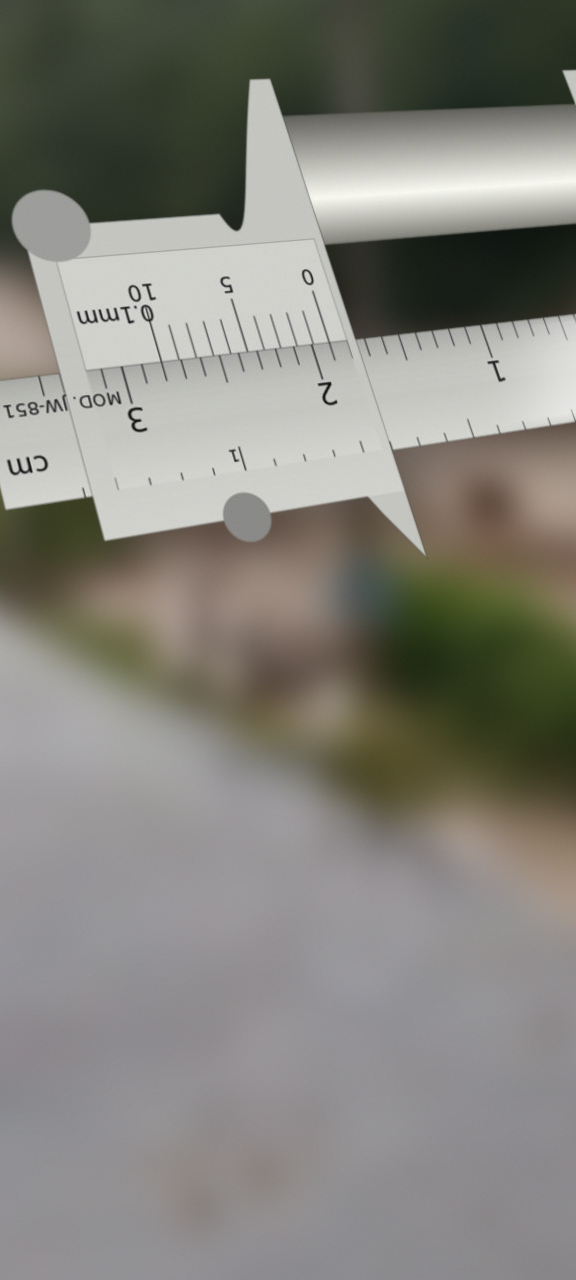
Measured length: 19.0 mm
